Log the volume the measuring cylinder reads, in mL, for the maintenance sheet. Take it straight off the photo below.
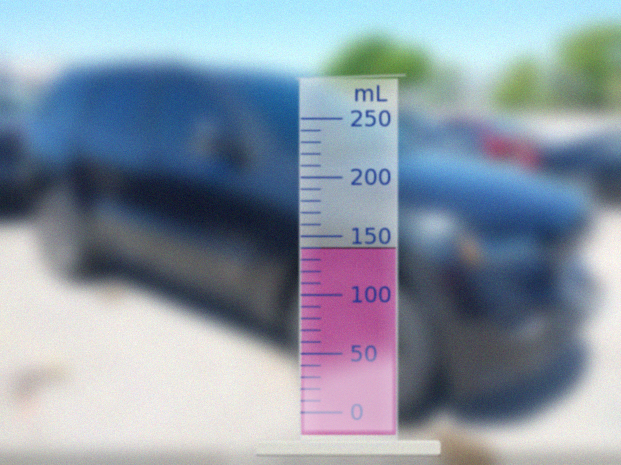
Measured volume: 140 mL
